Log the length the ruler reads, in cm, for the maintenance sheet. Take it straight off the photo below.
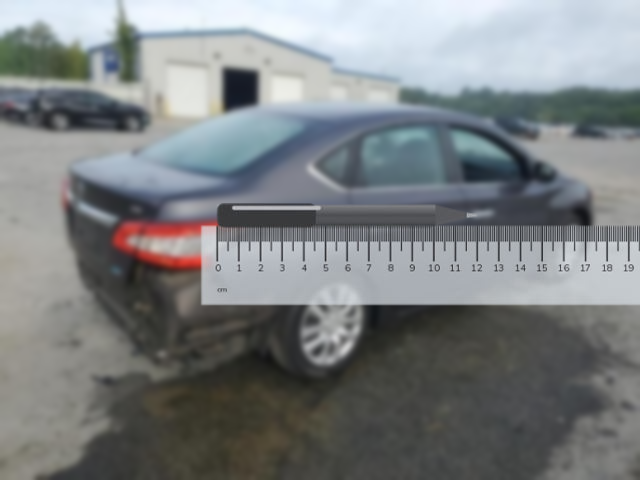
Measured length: 12 cm
